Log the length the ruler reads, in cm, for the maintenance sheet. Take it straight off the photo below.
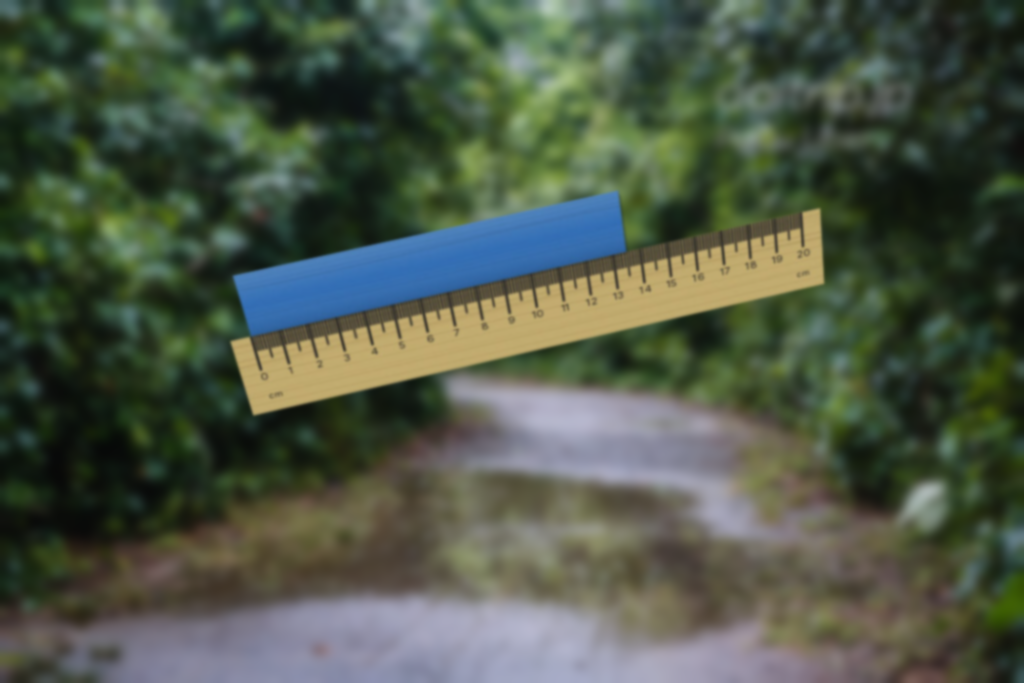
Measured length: 13.5 cm
